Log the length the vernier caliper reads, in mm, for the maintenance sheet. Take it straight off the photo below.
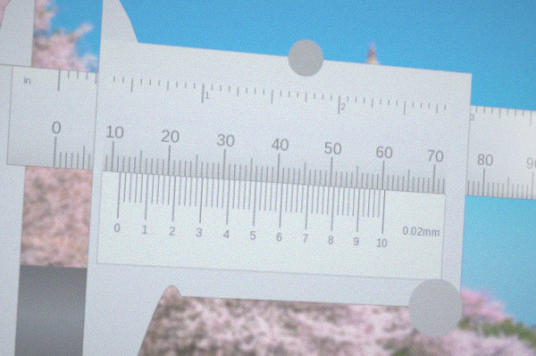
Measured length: 11.5 mm
